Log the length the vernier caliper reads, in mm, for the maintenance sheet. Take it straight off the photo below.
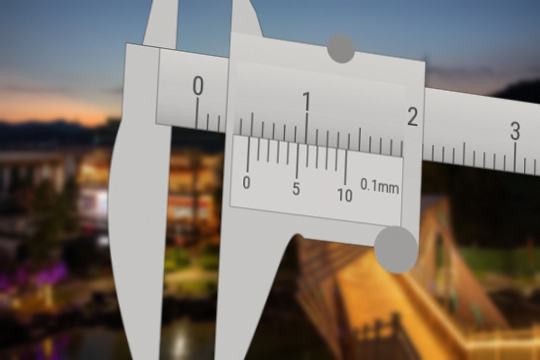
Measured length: 4.8 mm
